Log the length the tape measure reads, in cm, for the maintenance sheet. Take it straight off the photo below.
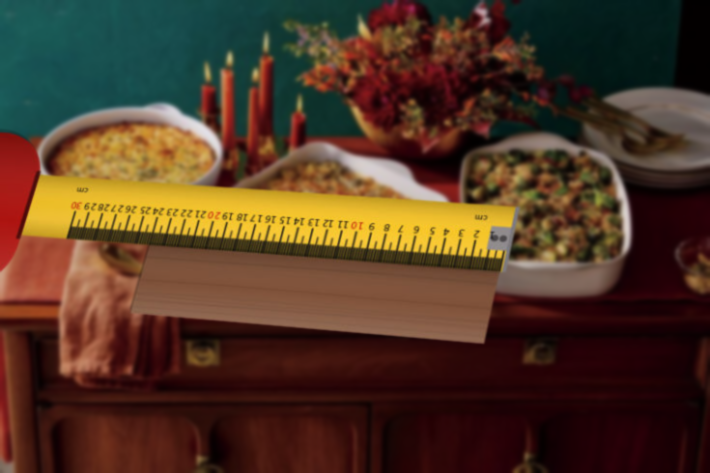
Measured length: 24 cm
